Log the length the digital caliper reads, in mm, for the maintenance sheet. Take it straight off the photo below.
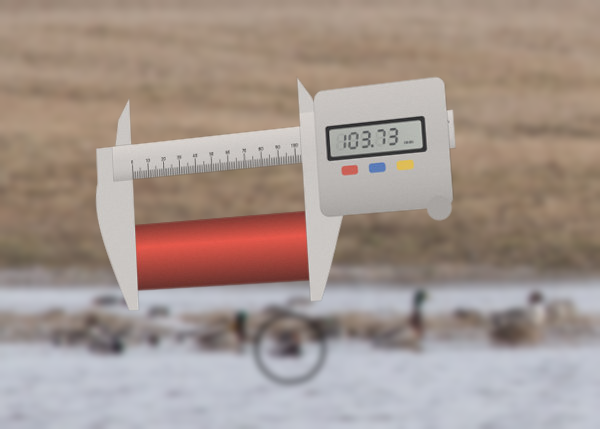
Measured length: 103.73 mm
